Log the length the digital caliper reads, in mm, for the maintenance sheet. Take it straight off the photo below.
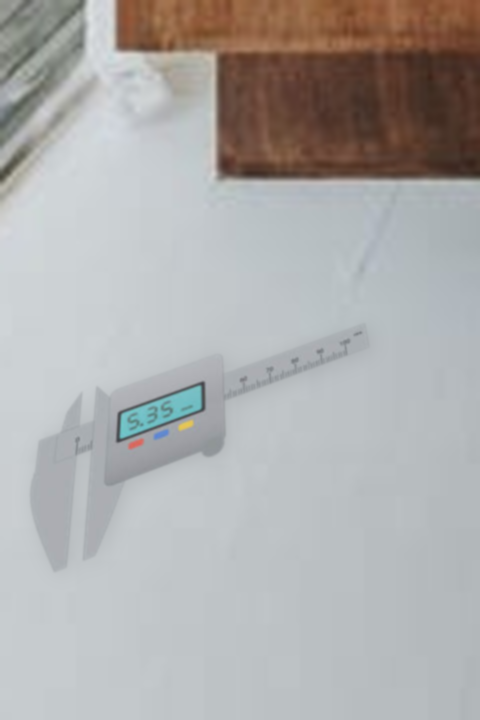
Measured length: 5.35 mm
